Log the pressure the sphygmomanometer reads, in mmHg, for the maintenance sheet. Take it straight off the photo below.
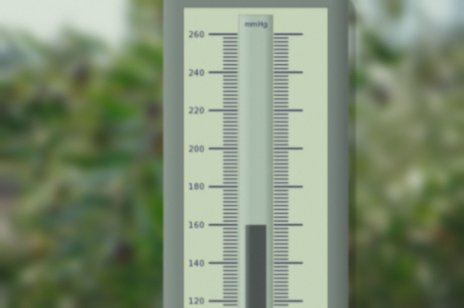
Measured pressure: 160 mmHg
